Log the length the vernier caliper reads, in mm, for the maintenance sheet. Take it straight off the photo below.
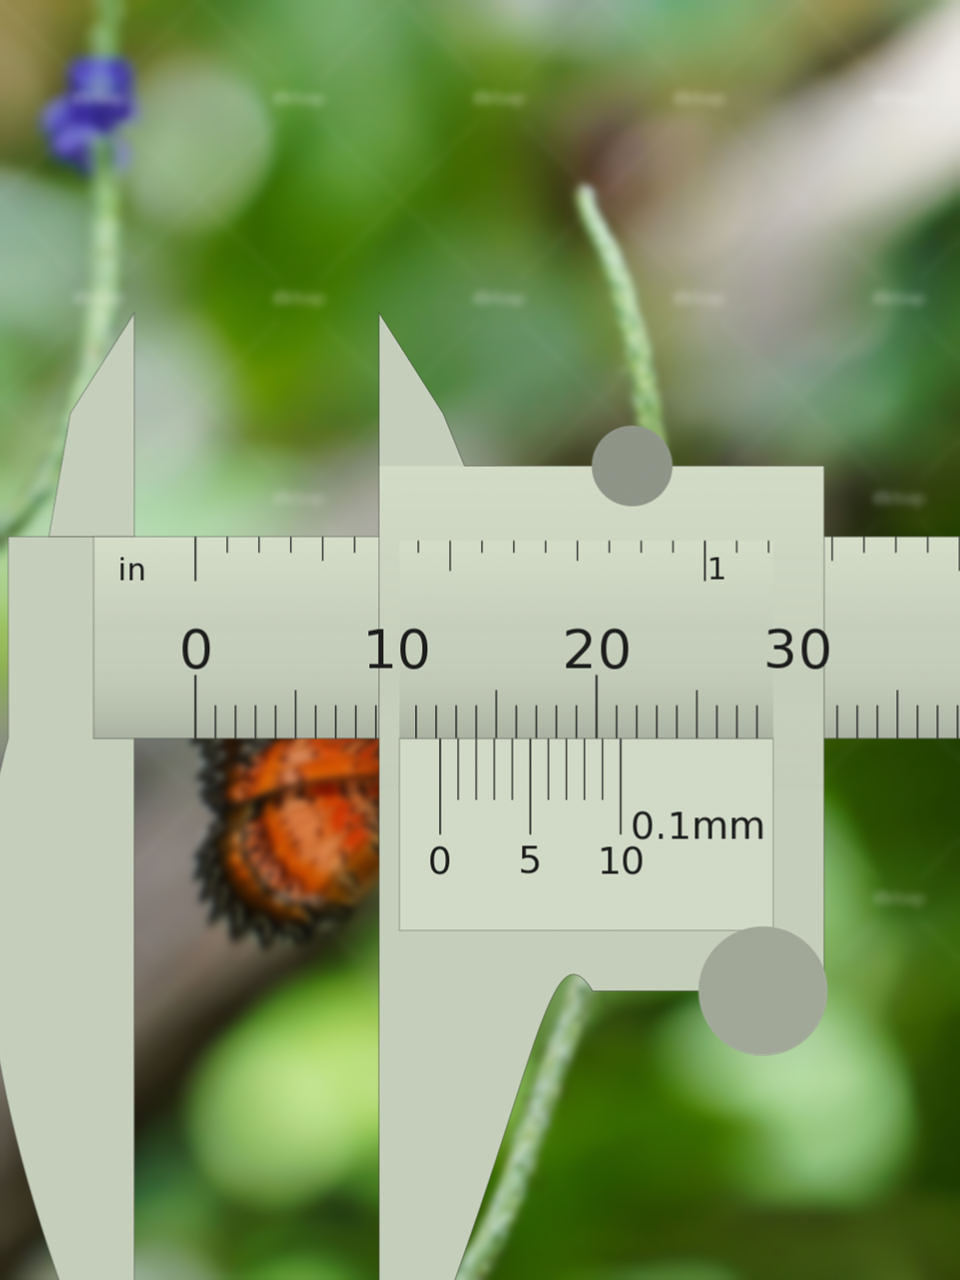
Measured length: 12.2 mm
